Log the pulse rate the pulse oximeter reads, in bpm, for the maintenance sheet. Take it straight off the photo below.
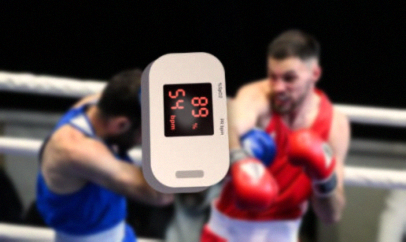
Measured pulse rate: 54 bpm
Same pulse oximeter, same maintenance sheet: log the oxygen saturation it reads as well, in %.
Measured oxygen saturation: 89 %
